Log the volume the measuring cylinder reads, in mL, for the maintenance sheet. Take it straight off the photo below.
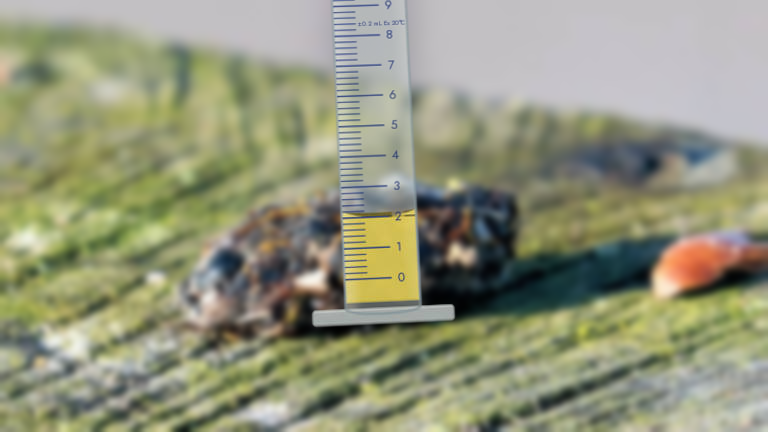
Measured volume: 2 mL
